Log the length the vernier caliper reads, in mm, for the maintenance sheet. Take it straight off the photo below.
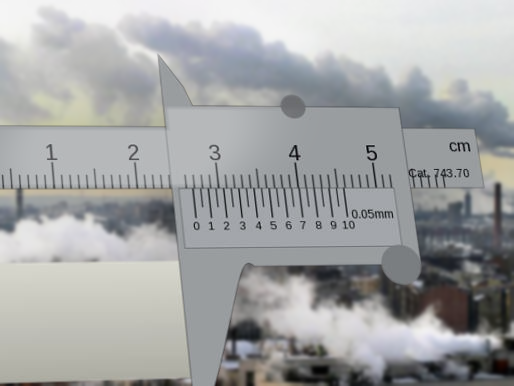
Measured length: 26.8 mm
